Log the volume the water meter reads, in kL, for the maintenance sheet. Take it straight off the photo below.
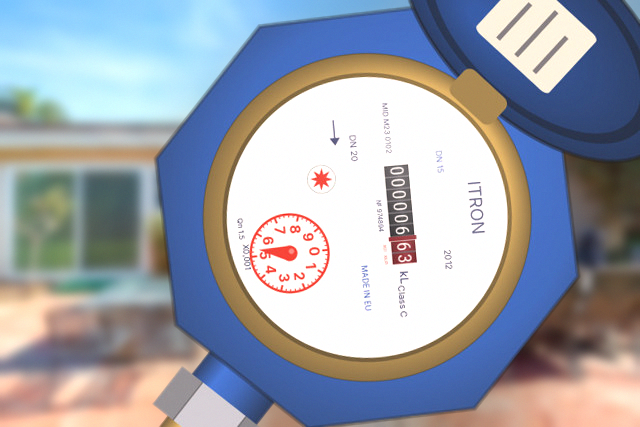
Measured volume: 6.635 kL
